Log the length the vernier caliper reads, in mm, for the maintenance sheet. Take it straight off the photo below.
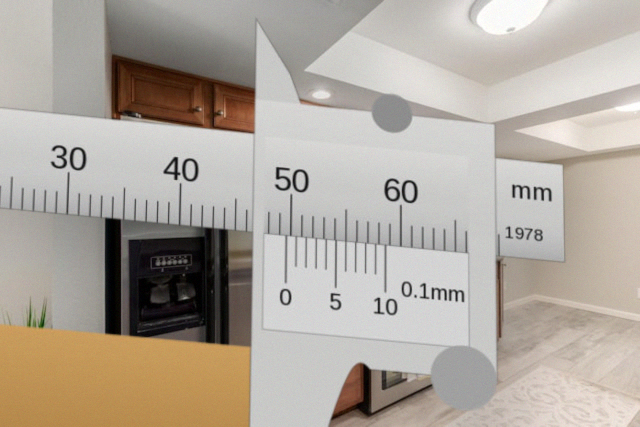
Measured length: 49.6 mm
